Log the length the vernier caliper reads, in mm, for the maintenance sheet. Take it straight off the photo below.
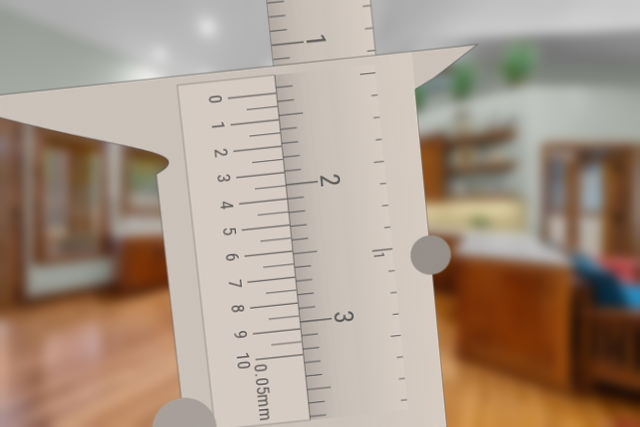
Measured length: 13.4 mm
